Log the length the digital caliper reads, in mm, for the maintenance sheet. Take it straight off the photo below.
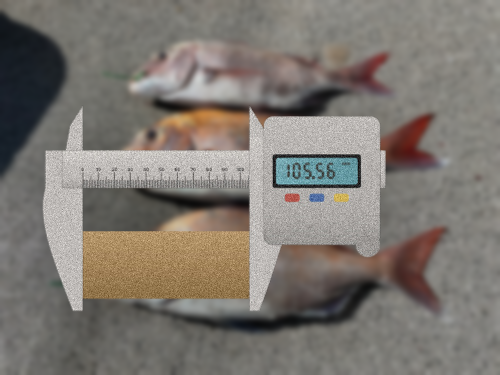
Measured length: 105.56 mm
